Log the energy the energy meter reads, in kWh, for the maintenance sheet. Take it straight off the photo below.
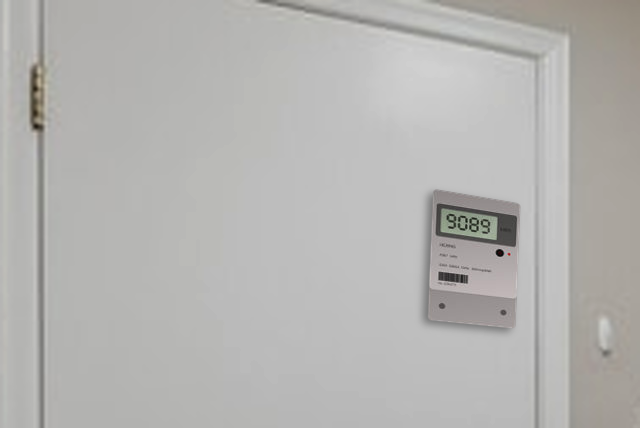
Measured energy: 9089 kWh
